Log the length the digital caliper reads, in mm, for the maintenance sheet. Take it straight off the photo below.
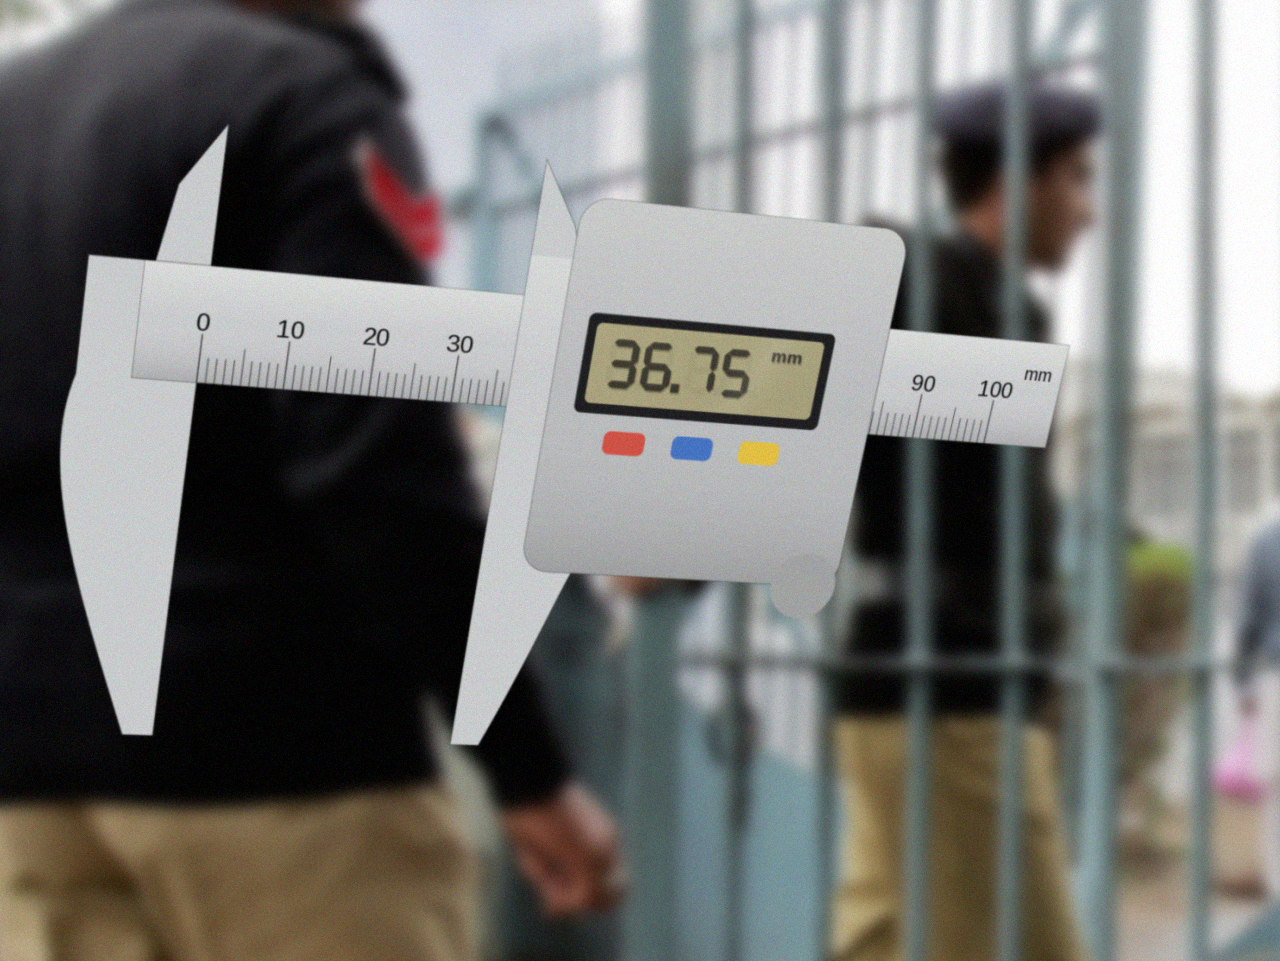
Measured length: 36.75 mm
